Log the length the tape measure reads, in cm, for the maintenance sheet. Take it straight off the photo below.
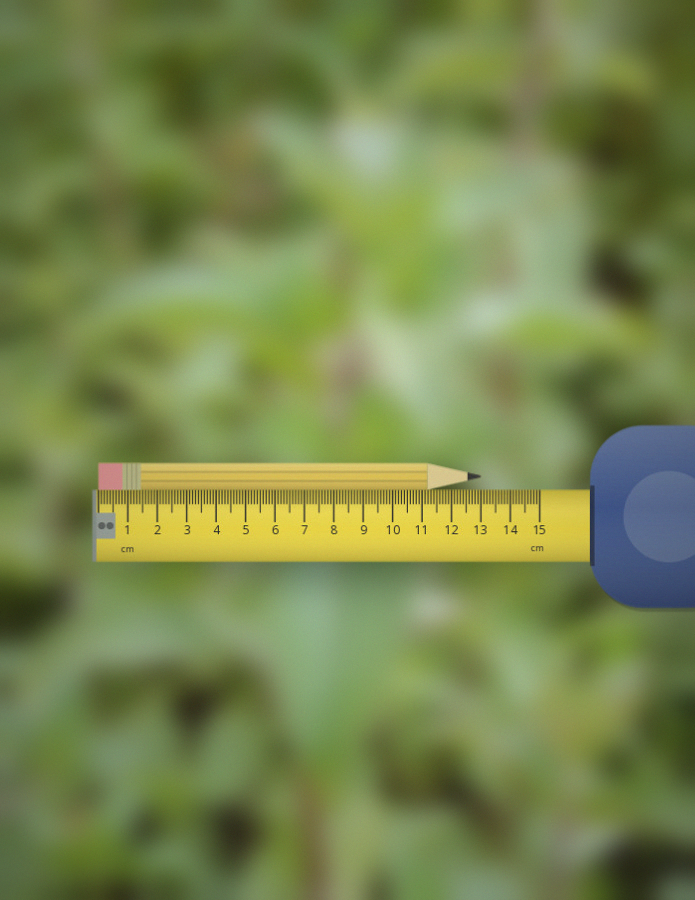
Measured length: 13 cm
